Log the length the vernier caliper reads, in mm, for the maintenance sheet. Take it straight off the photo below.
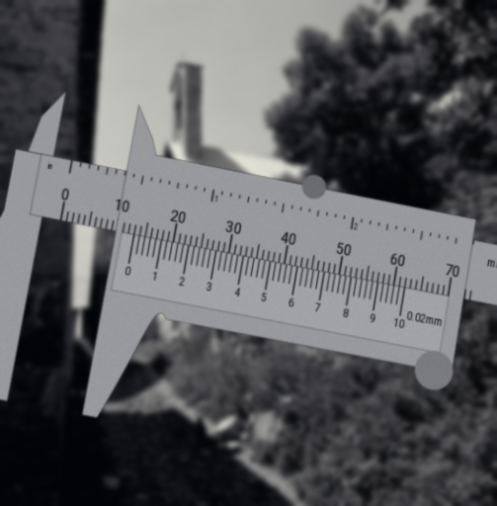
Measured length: 13.0 mm
